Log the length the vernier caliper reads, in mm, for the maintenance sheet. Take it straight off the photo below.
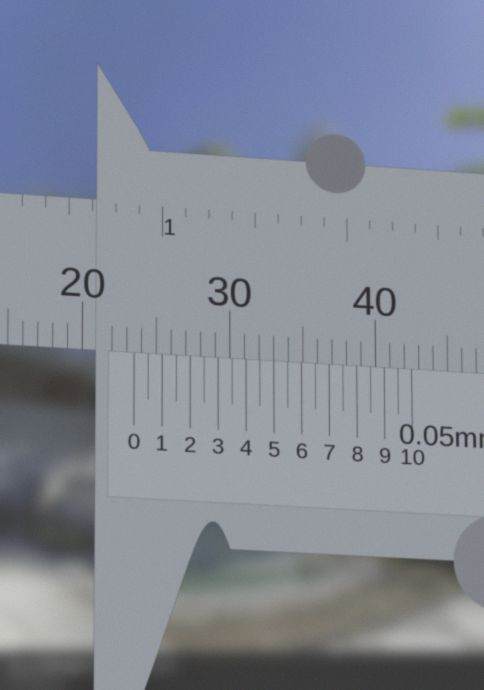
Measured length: 23.5 mm
